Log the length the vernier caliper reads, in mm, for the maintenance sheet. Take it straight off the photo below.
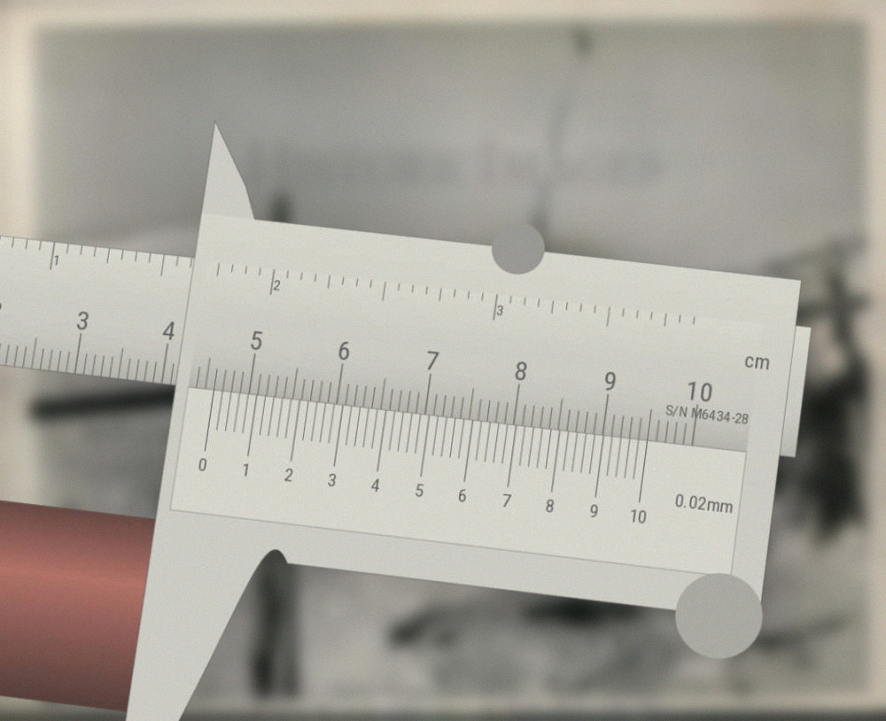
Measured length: 46.0 mm
